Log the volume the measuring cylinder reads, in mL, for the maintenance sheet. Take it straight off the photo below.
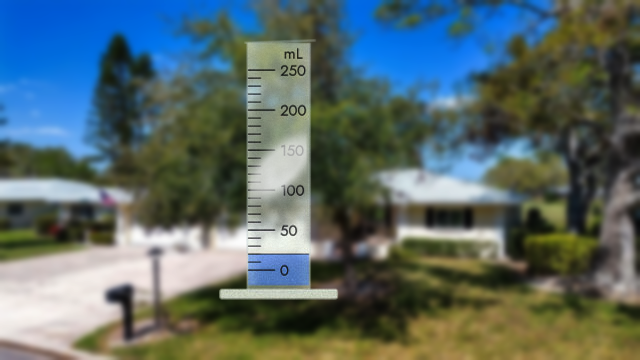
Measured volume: 20 mL
